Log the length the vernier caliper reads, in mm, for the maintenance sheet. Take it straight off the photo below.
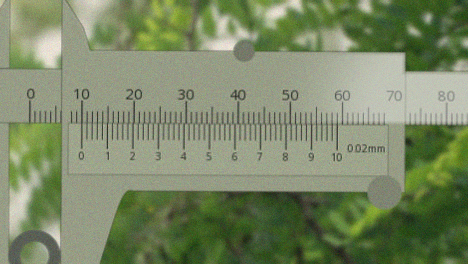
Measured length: 10.0 mm
